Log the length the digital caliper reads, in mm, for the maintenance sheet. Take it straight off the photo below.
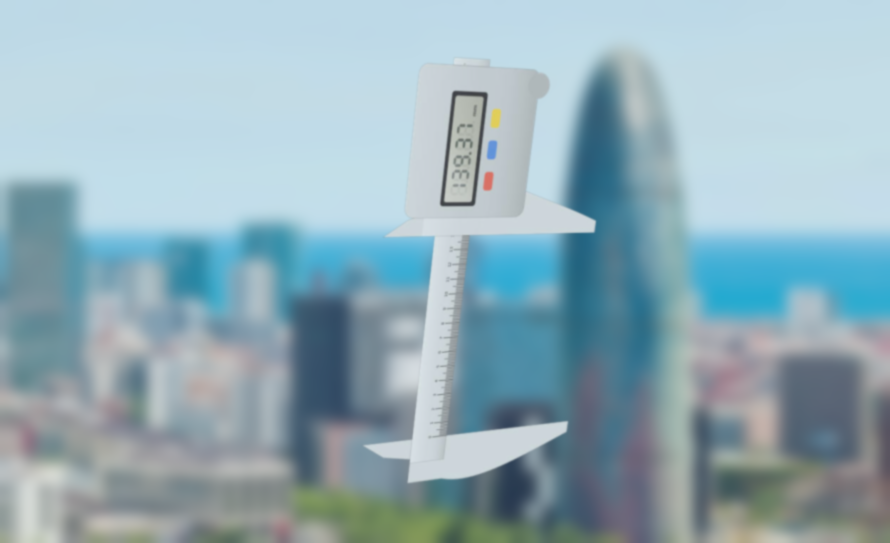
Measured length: 139.37 mm
